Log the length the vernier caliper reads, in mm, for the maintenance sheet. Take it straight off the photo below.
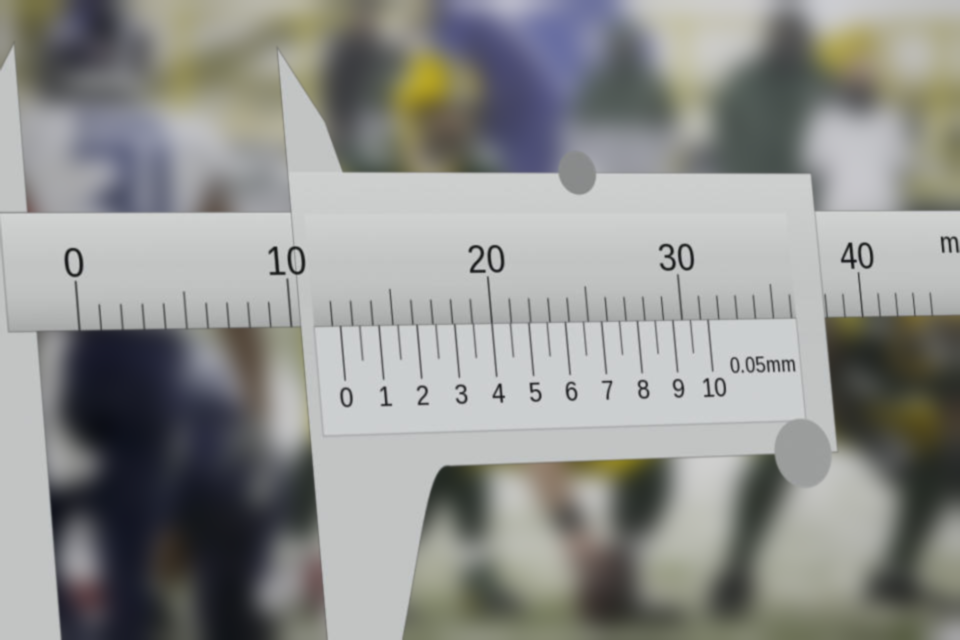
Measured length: 12.4 mm
